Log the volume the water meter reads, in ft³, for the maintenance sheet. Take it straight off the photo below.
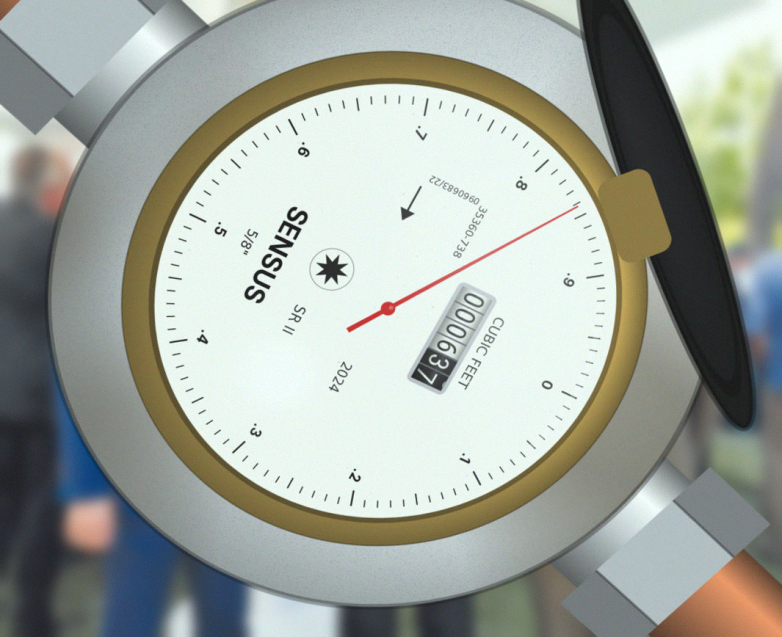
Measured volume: 636.84 ft³
